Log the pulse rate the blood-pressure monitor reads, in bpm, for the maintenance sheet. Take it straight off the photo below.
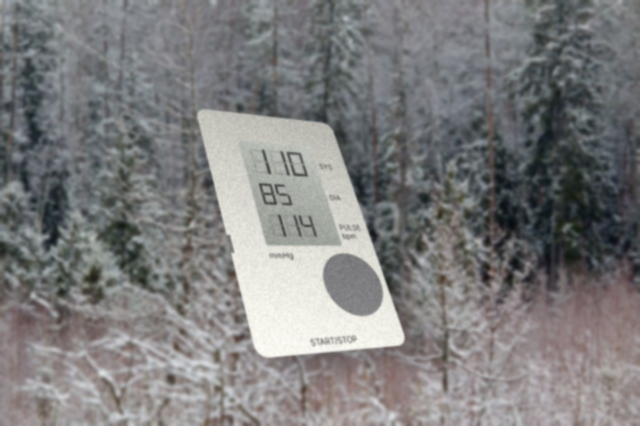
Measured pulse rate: 114 bpm
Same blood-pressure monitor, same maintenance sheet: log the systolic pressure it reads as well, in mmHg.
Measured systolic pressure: 110 mmHg
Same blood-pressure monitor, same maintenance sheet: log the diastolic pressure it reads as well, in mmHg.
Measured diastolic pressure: 85 mmHg
